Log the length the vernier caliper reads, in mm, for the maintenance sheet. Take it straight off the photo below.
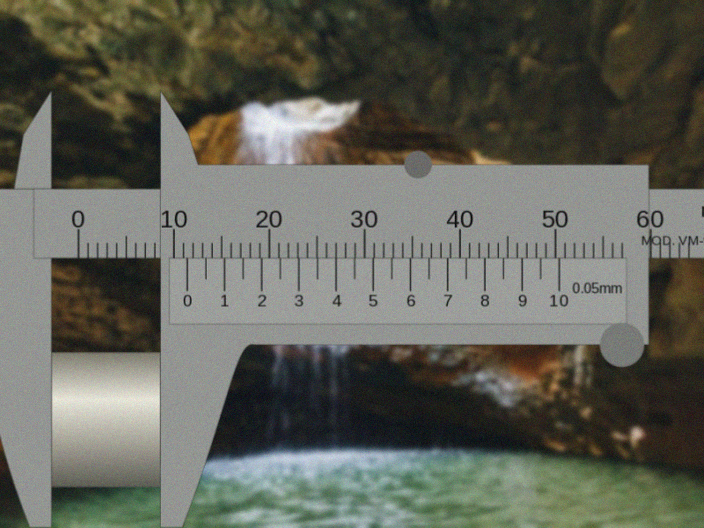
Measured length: 11.4 mm
